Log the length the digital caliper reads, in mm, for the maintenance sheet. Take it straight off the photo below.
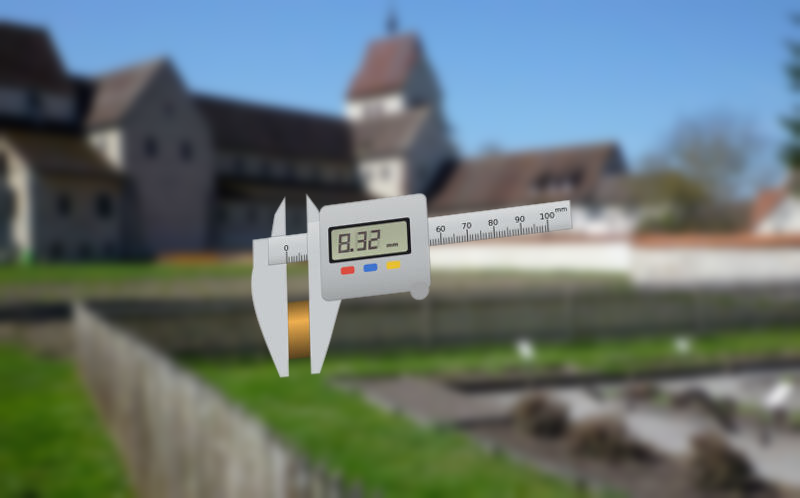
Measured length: 8.32 mm
